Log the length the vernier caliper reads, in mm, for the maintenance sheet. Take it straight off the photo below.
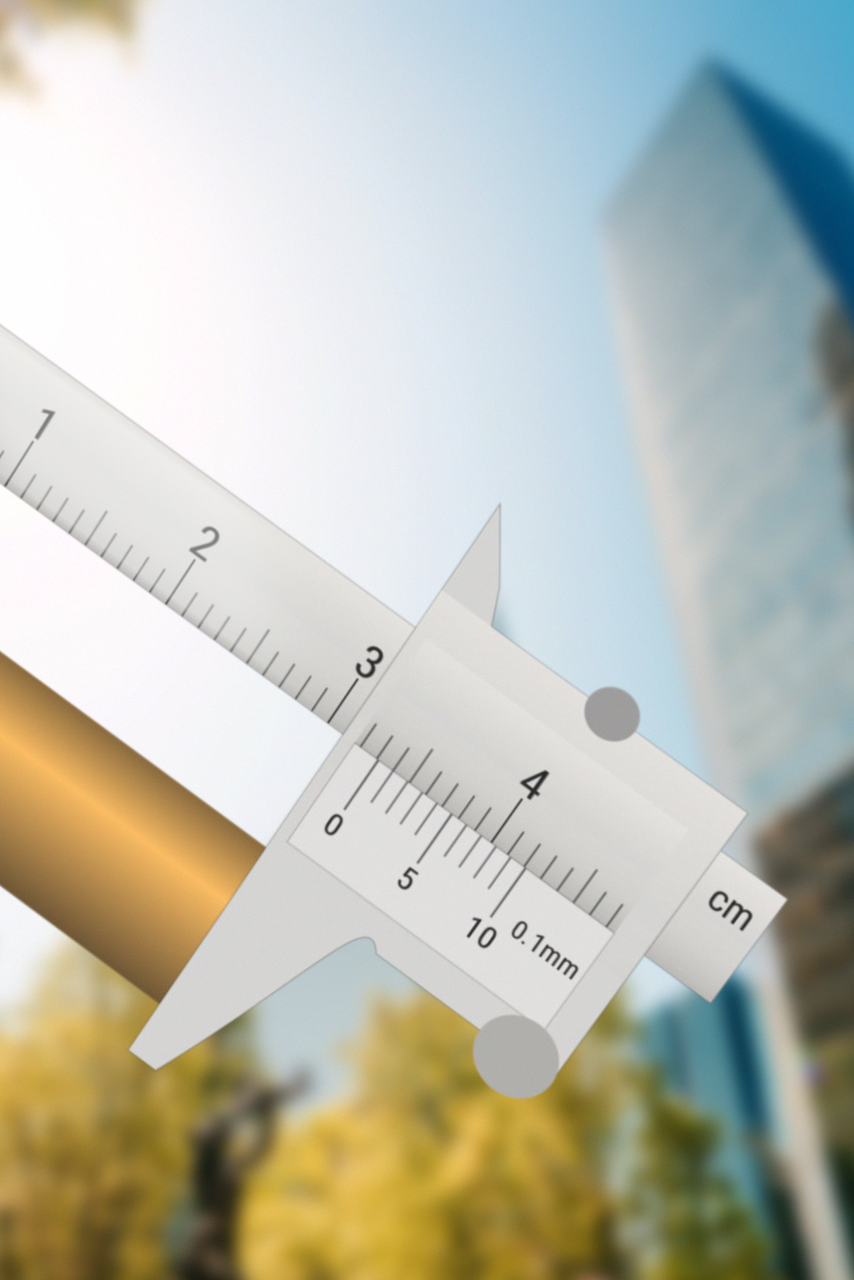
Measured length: 33.1 mm
